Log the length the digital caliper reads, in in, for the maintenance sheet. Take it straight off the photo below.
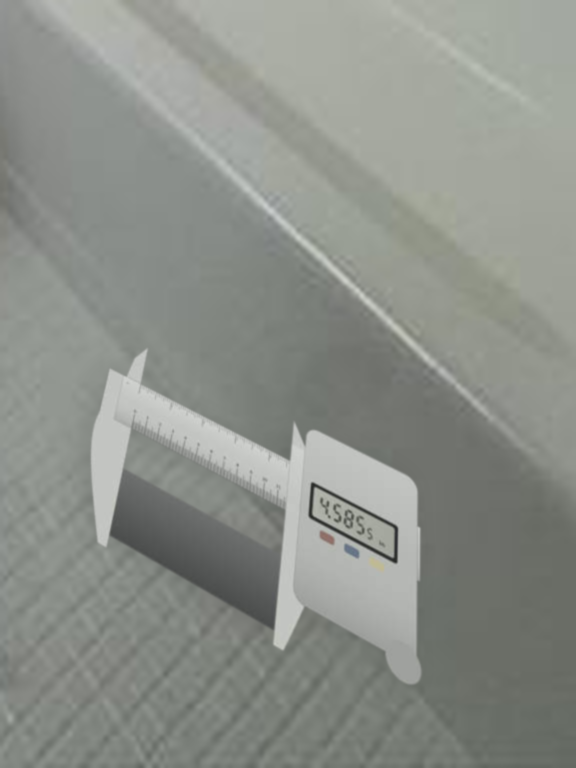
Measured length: 4.5855 in
